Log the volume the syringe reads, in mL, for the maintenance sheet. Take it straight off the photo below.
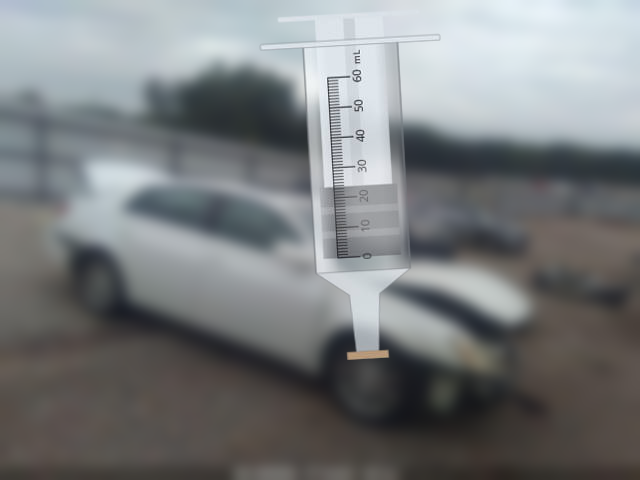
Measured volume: 0 mL
